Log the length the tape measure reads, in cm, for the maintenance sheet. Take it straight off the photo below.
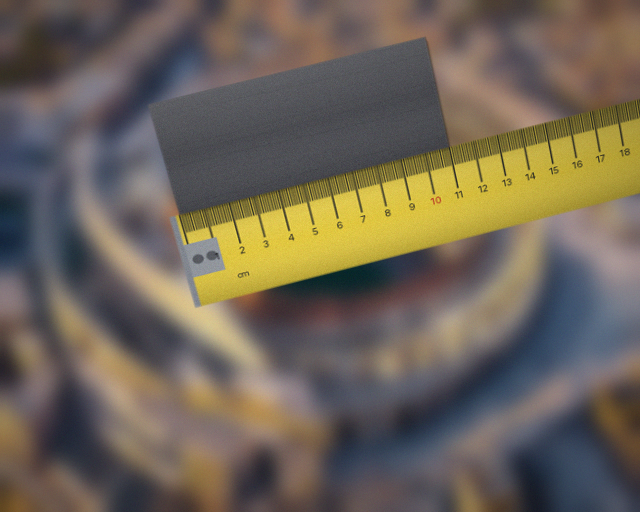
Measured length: 11 cm
